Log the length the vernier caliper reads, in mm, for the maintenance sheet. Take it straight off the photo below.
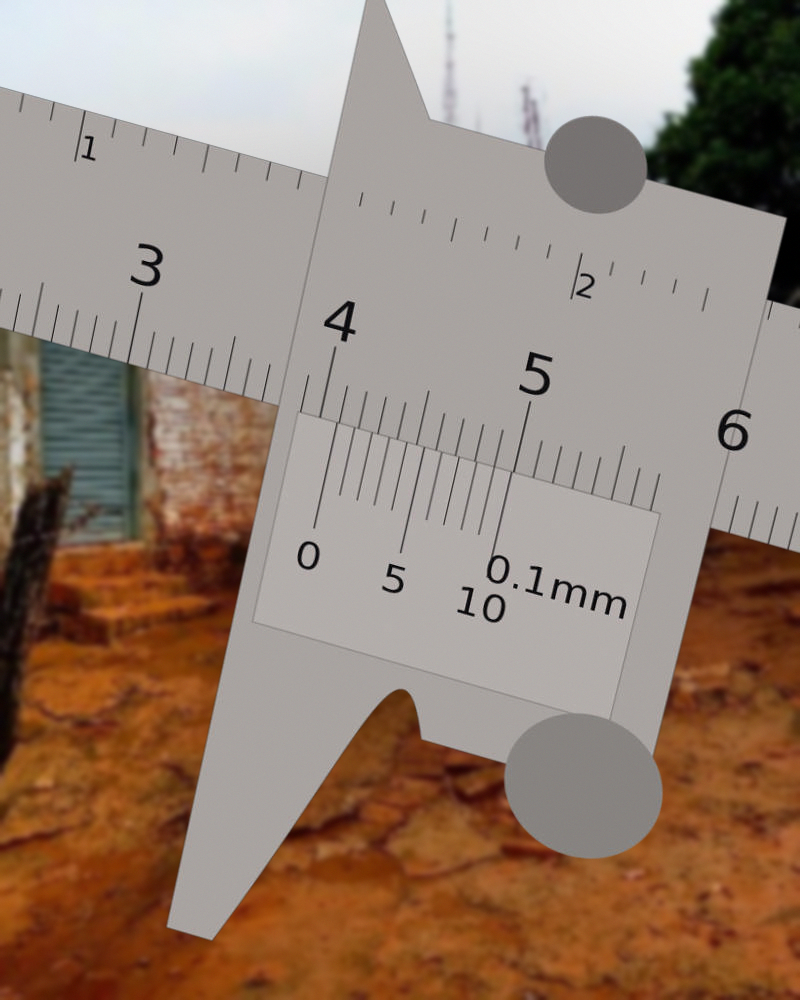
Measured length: 40.9 mm
